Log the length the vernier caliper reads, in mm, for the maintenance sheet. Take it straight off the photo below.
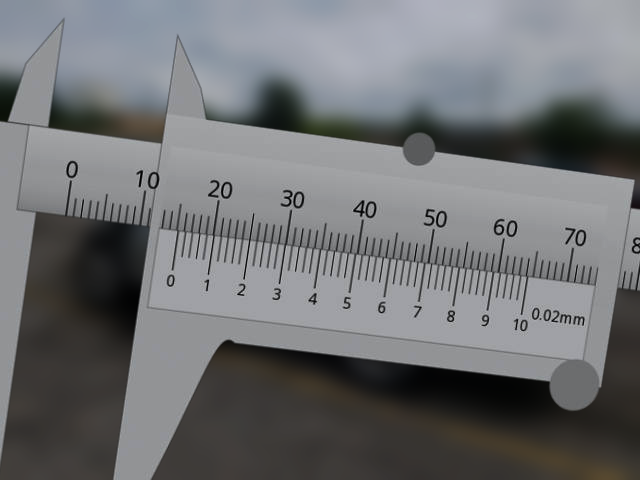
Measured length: 15.2 mm
